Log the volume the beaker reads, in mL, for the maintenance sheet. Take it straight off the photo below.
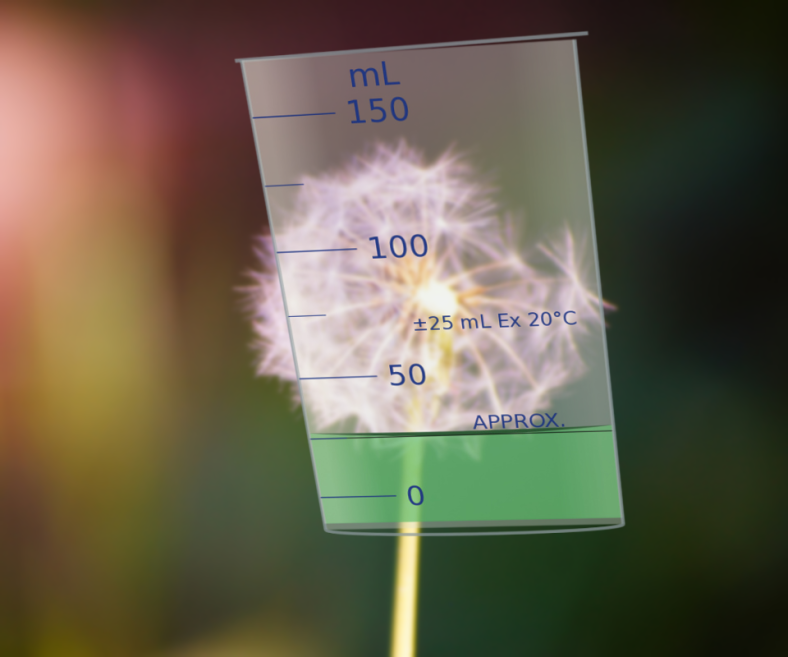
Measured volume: 25 mL
